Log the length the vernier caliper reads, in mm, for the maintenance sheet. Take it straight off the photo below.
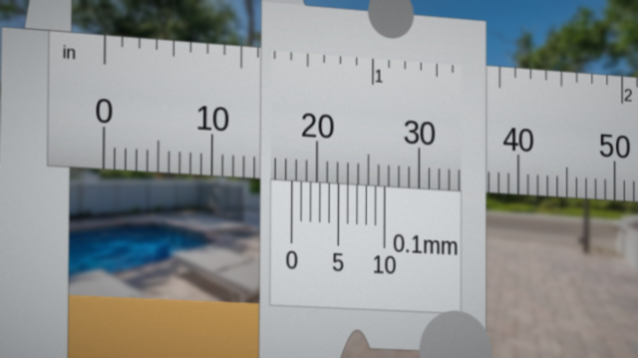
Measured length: 17.6 mm
